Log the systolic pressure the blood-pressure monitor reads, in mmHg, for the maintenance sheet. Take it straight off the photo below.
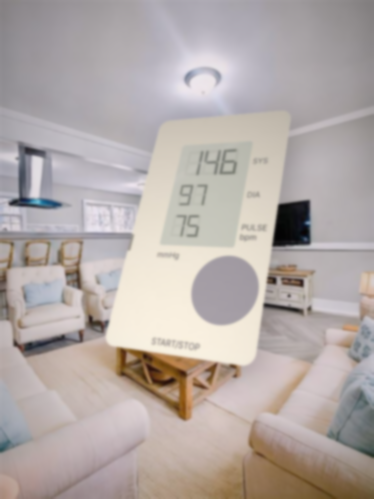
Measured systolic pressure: 146 mmHg
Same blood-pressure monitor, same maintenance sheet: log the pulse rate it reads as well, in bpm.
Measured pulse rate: 75 bpm
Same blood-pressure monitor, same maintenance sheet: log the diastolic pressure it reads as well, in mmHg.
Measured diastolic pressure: 97 mmHg
